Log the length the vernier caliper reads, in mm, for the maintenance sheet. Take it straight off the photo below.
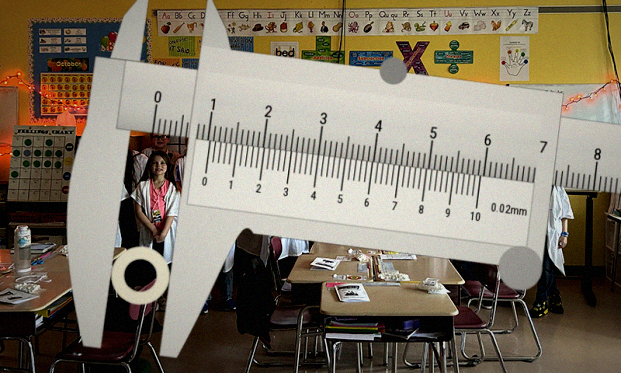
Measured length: 10.4 mm
